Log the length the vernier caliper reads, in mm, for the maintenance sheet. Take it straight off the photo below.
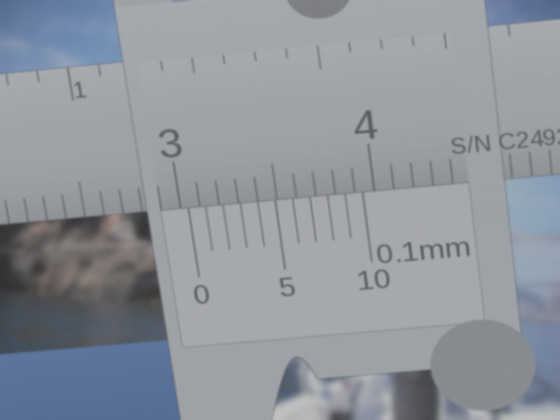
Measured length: 30.4 mm
